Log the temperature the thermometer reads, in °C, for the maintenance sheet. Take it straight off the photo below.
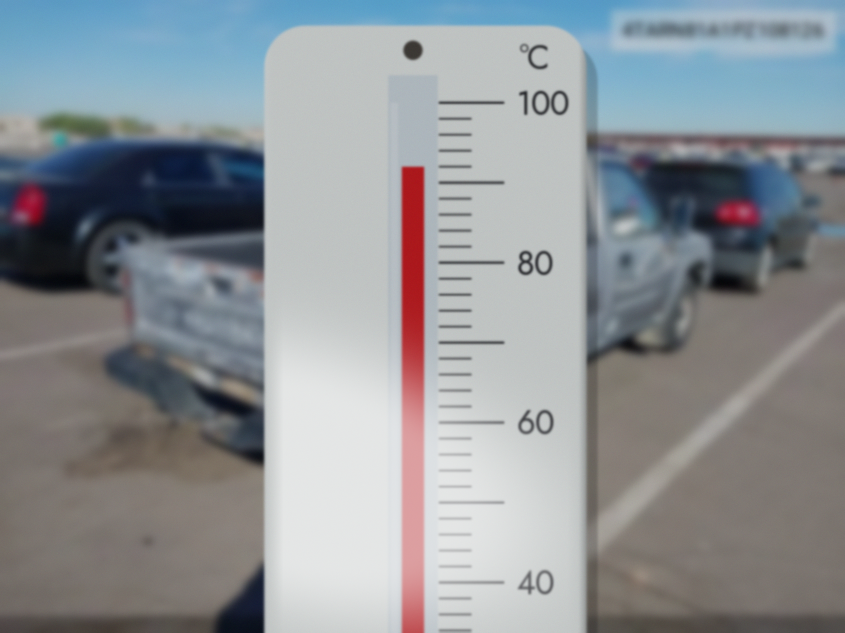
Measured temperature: 92 °C
